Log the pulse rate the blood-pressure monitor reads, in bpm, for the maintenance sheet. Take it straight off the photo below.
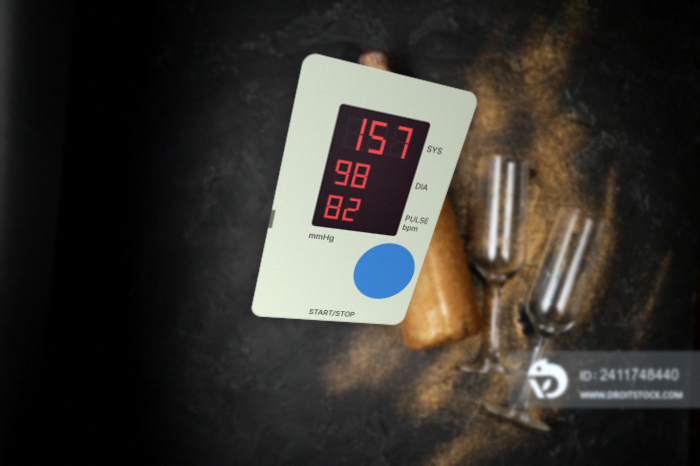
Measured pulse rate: 82 bpm
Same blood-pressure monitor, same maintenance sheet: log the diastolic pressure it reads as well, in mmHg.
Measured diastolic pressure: 98 mmHg
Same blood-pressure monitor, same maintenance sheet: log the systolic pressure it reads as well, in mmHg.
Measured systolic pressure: 157 mmHg
